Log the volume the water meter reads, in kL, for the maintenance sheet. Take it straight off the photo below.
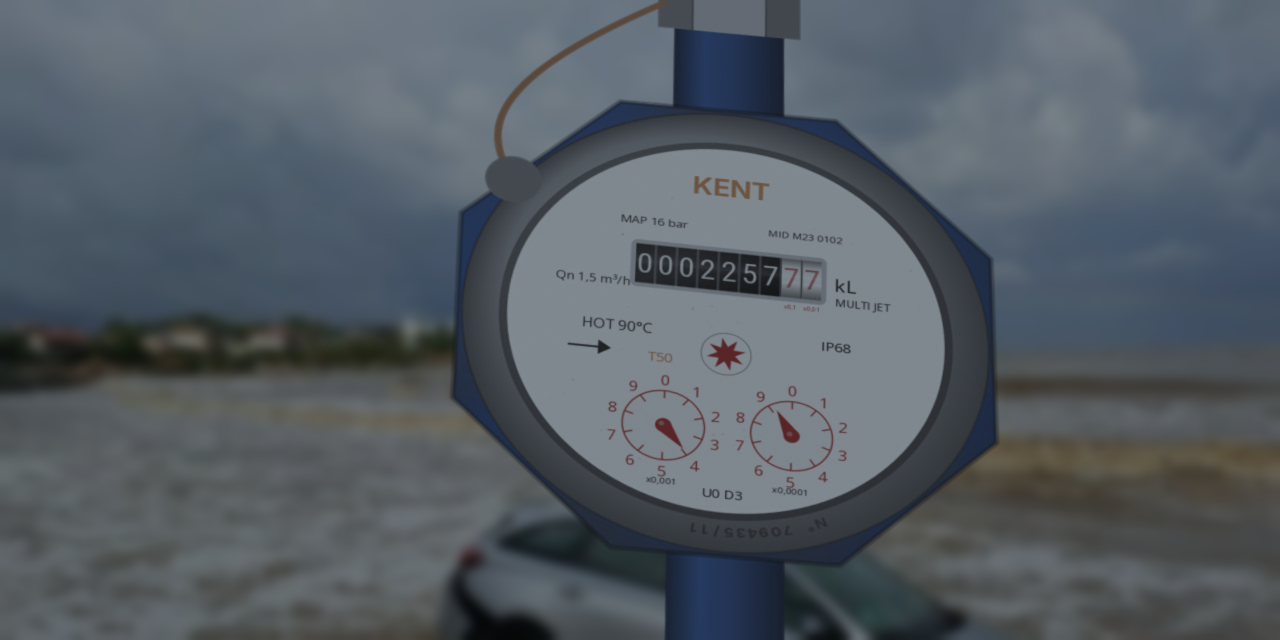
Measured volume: 2257.7739 kL
